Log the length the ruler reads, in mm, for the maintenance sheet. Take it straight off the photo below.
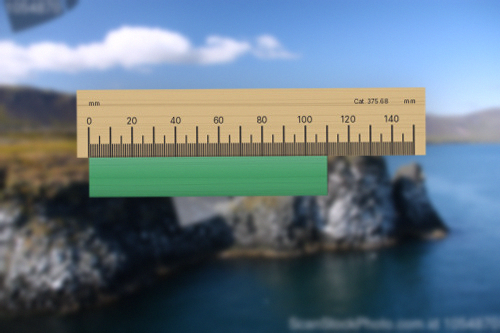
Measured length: 110 mm
